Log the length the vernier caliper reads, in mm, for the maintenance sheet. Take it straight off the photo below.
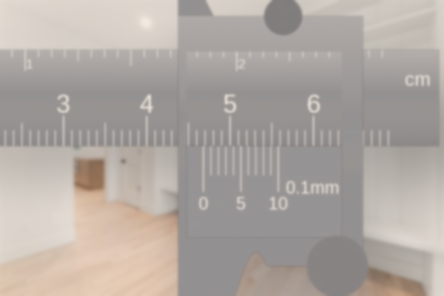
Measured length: 46.8 mm
